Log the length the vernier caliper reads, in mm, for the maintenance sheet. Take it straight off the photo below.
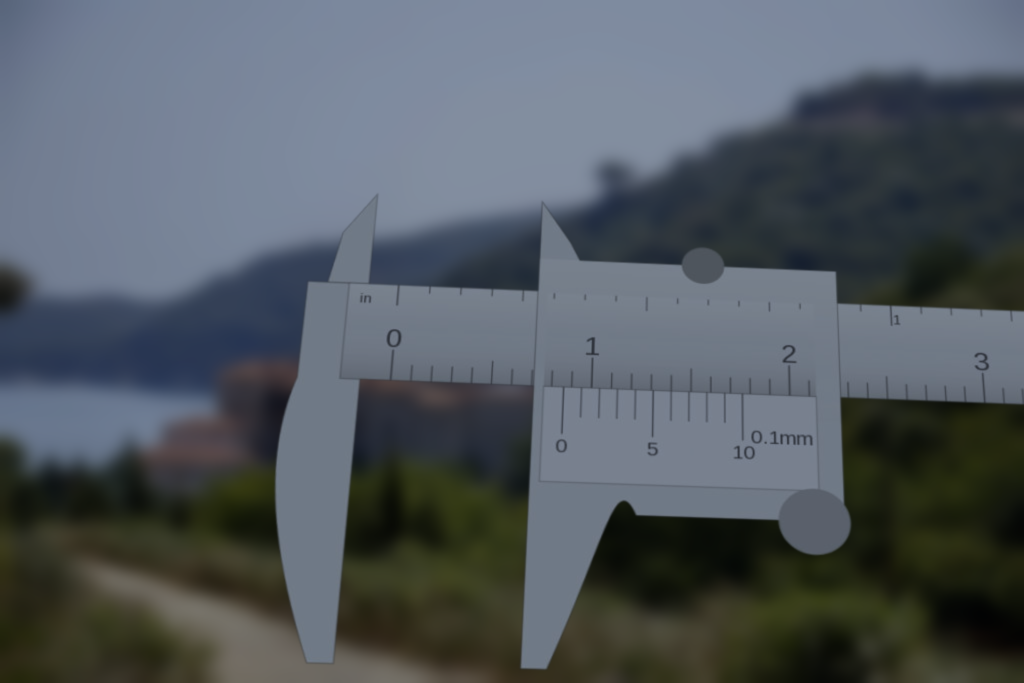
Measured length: 8.6 mm
